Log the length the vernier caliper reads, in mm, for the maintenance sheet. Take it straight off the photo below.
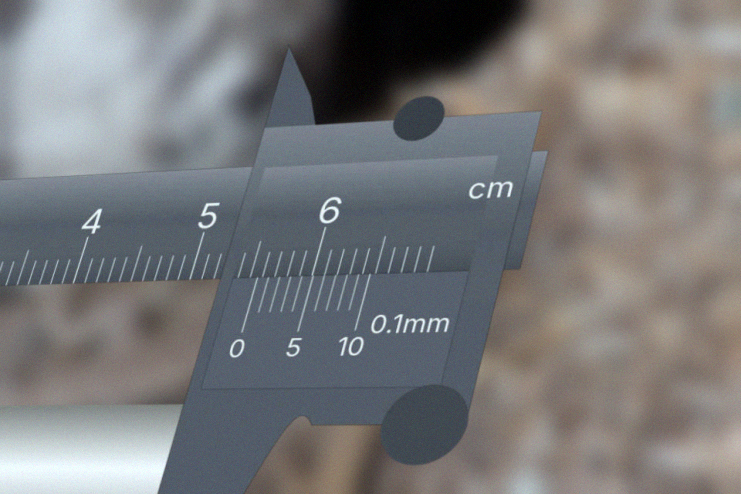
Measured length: 55.6 mm
